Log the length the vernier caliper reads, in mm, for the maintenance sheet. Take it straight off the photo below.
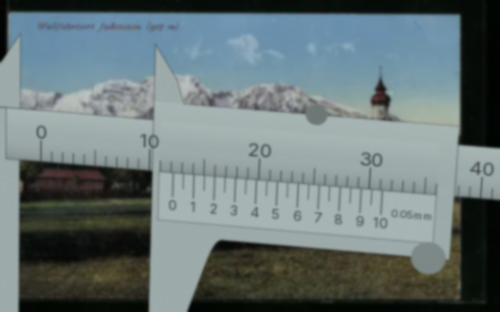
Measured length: 12.2 mm
